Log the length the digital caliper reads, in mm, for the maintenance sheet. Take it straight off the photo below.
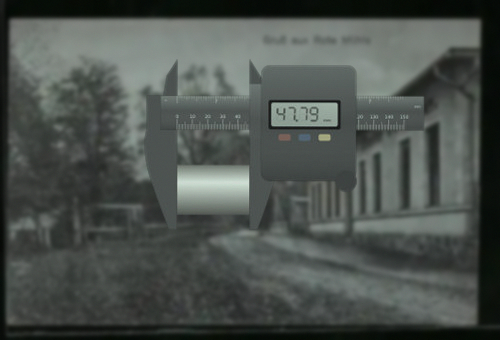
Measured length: 47.79 mm
